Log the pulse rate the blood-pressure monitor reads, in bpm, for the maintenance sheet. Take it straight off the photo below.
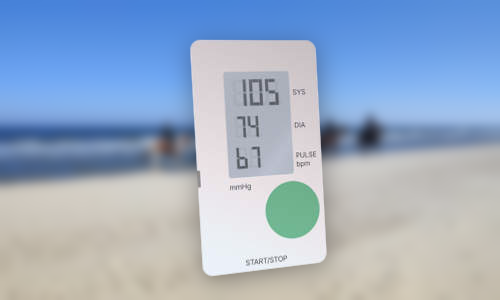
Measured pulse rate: 67 bpm
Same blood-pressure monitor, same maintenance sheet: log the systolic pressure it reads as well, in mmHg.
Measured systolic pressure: 105 mmHg
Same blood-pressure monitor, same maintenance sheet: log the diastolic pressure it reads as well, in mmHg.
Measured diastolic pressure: 74 mmHg
